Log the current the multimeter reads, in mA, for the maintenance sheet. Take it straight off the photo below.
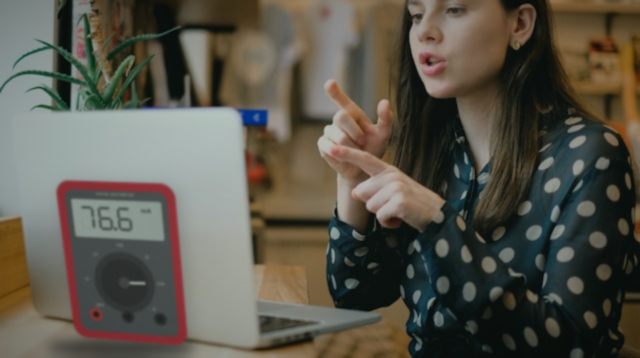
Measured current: 76.6 mA
